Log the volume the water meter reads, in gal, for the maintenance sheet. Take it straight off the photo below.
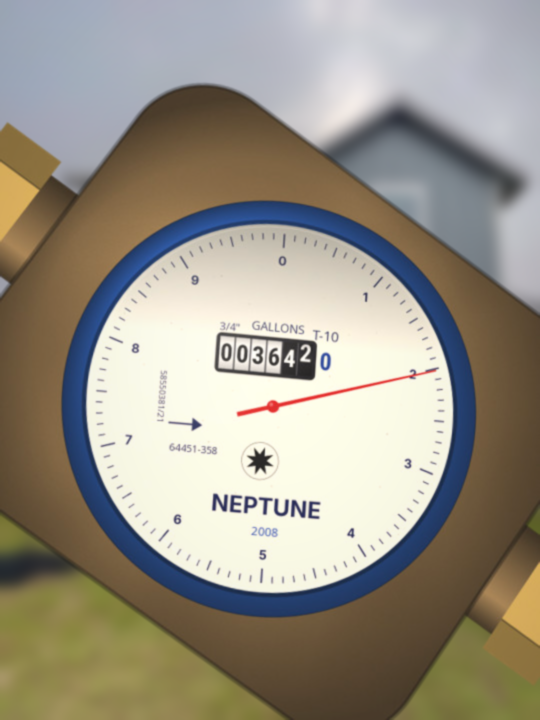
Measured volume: 36422.0 gal
